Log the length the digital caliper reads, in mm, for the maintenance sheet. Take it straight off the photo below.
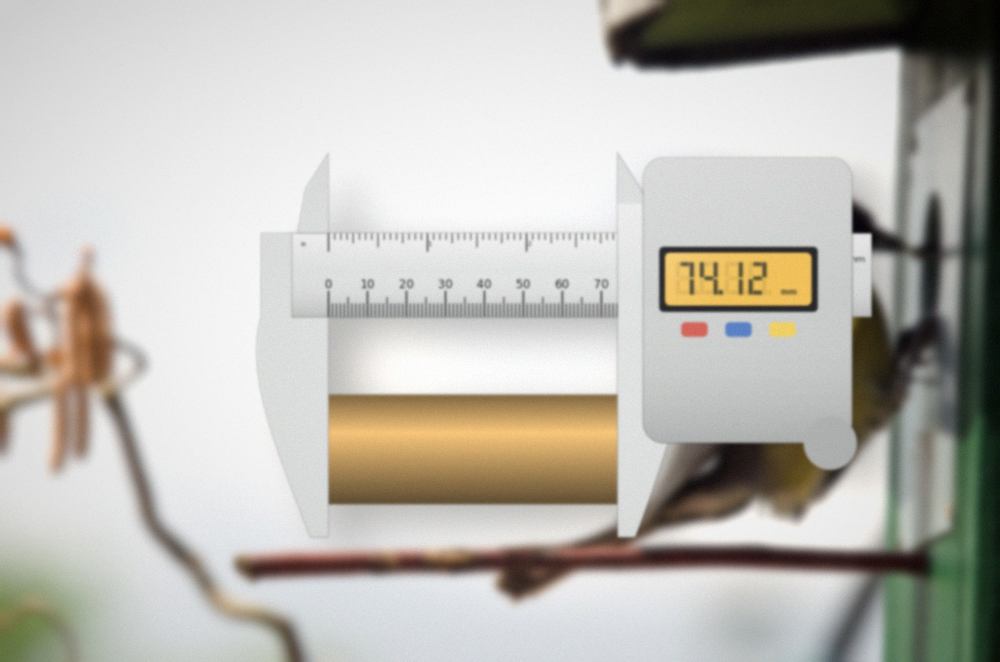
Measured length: 74.12 mm
